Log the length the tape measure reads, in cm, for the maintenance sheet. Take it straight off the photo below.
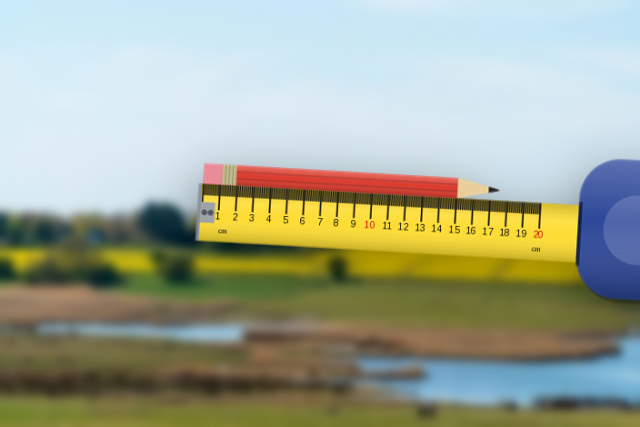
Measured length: 17.5 cm
